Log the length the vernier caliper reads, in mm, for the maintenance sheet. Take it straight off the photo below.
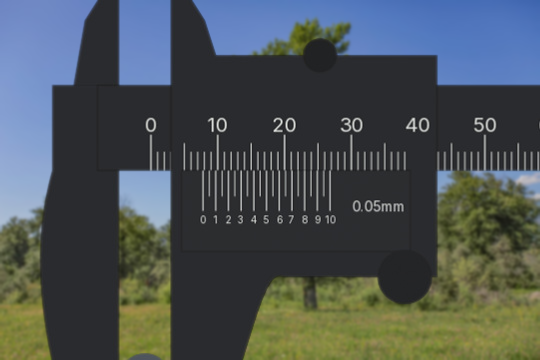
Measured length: 7.8 mm
